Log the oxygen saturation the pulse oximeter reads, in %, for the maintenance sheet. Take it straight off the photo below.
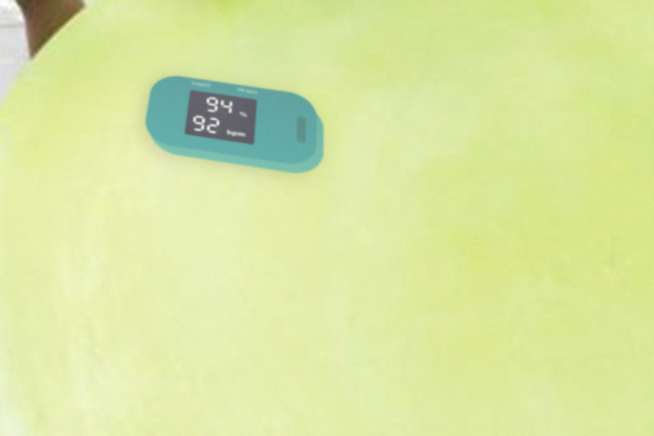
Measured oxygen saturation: 94 %
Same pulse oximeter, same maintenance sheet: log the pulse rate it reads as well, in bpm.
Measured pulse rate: 92 bpm
